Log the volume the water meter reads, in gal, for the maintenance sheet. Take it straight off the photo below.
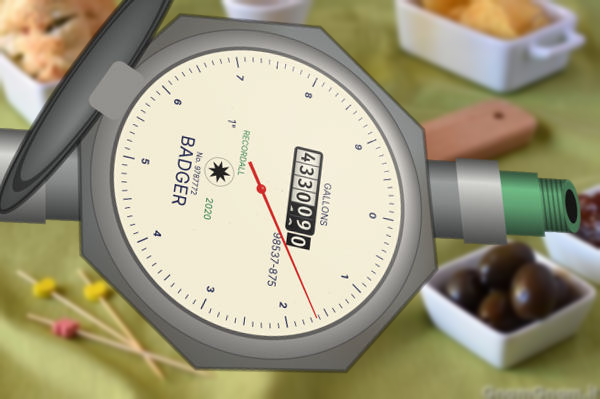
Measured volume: 4330091.6 gal
